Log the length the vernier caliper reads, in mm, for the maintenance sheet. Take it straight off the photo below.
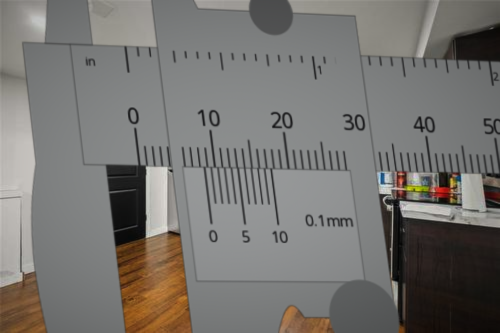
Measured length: 8.6 mm
